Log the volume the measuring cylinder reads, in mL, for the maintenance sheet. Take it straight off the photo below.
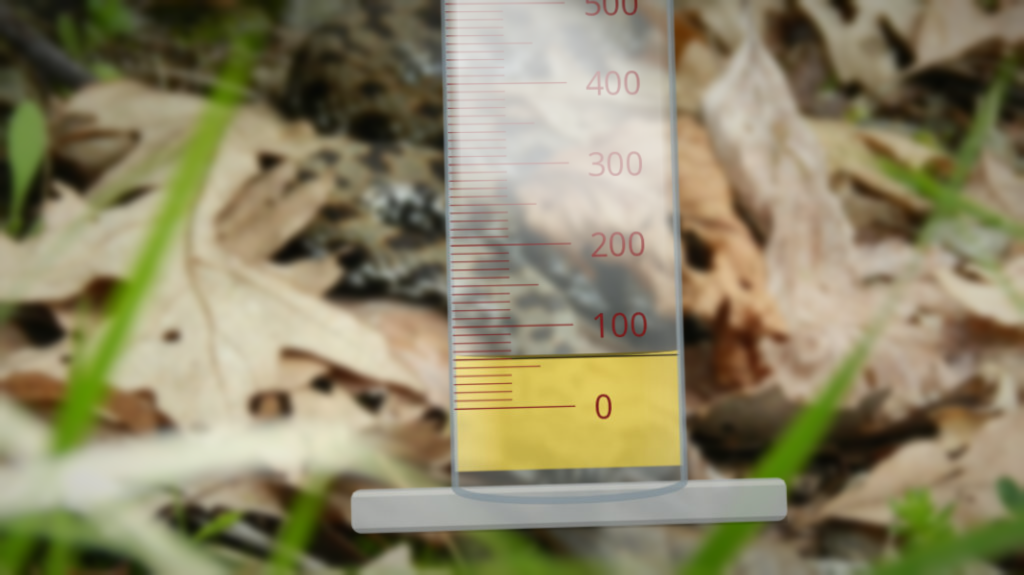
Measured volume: 60 mL
